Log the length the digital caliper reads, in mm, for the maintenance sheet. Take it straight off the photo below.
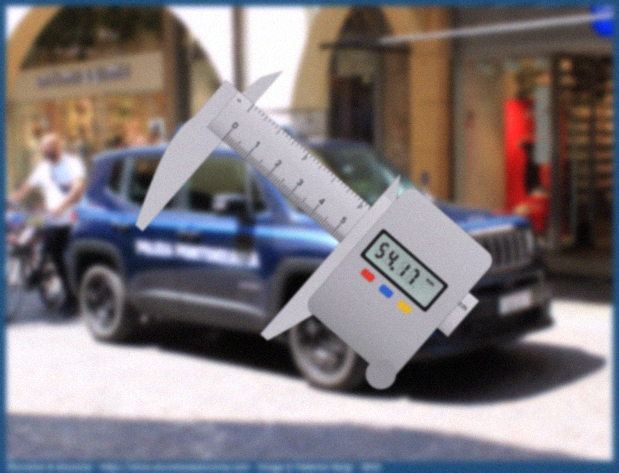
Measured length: 54.17 mm
